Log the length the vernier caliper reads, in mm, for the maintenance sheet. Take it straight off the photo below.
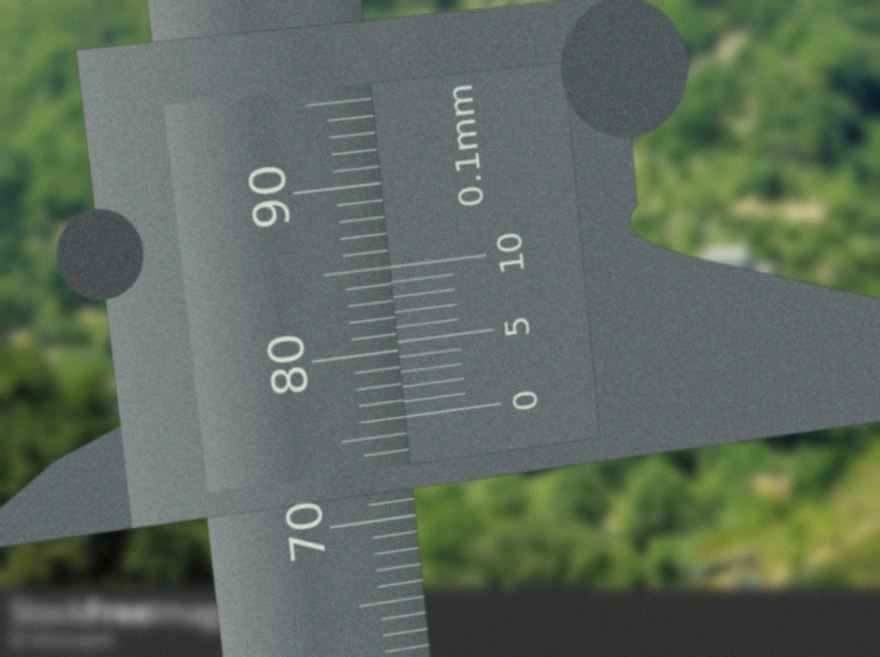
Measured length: 76.0 mm
